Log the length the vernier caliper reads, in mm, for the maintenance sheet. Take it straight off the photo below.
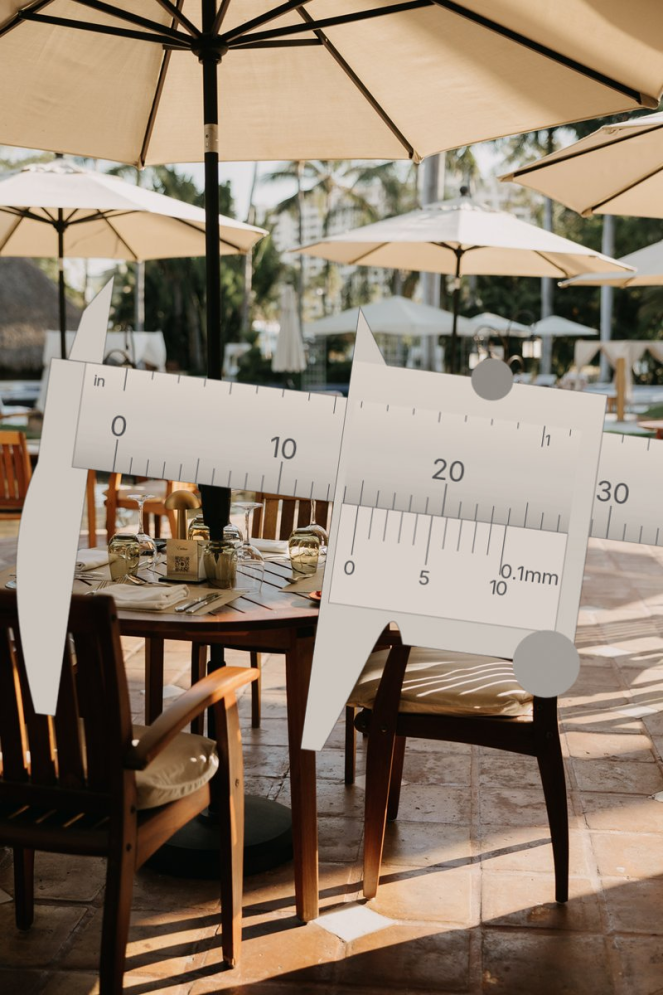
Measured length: 14.9 mm
